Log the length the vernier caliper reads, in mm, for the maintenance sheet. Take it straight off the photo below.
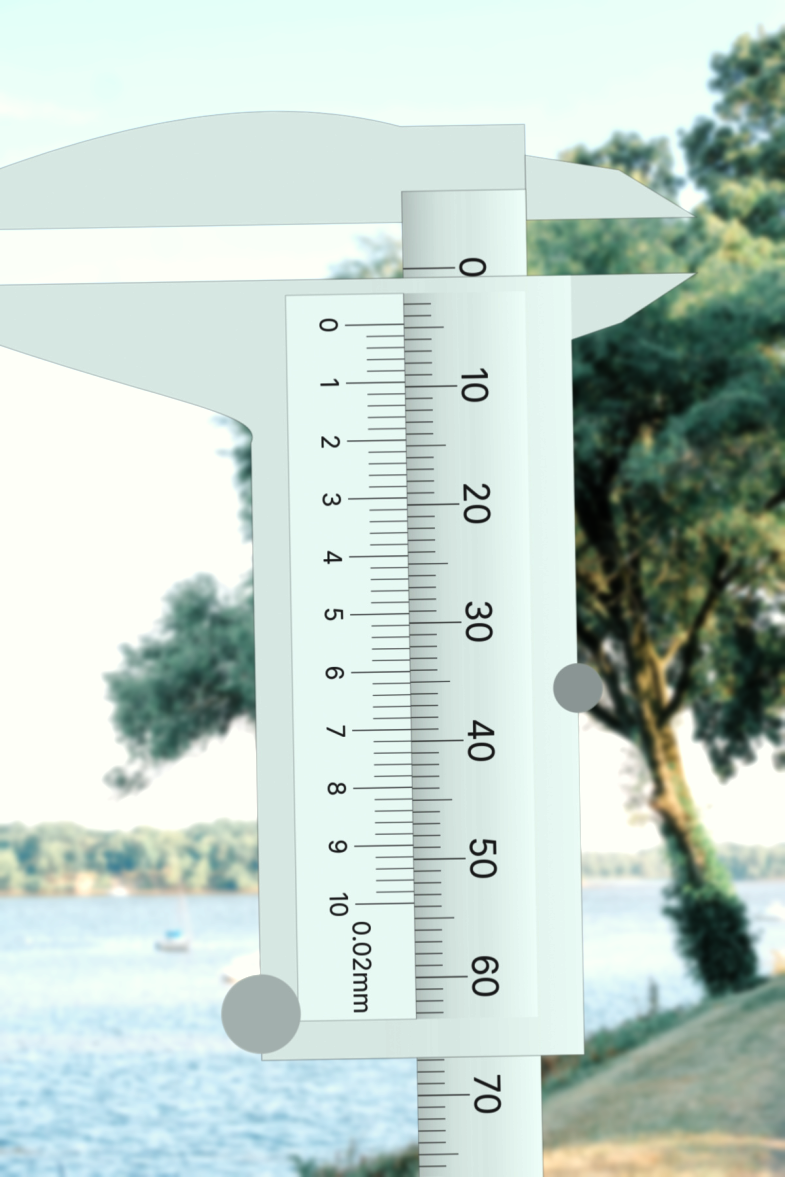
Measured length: 4.7 mm
